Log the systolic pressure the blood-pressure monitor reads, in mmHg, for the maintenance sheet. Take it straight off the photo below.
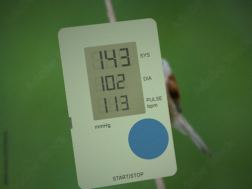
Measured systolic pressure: 143 mmHg
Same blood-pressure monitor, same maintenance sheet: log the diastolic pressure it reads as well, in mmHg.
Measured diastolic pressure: 102 mmHg
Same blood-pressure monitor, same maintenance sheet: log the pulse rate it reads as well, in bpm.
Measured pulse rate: 113 bpm
